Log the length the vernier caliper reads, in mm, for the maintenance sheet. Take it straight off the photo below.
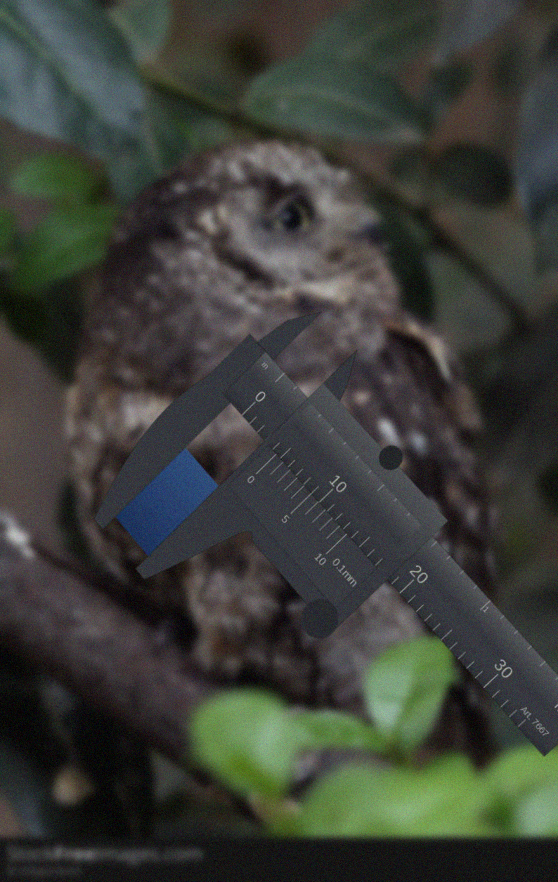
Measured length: 4.5 mm
